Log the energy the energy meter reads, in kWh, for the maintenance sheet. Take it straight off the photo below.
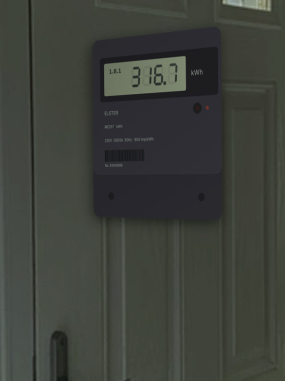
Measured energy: 316.7 kWh
